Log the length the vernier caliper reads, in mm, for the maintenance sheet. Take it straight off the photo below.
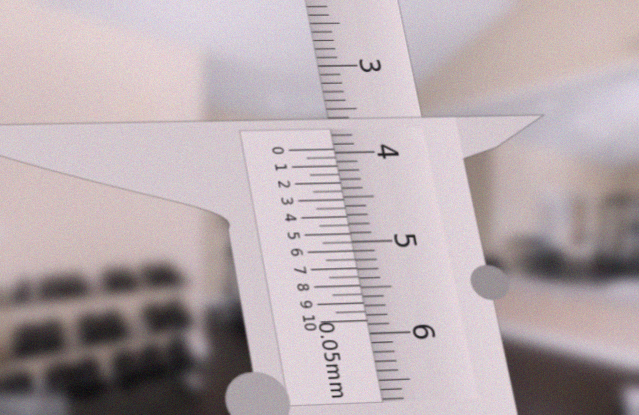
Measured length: 39.6 mm
